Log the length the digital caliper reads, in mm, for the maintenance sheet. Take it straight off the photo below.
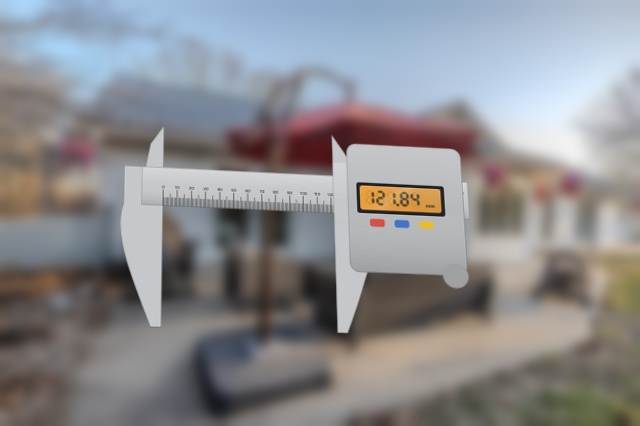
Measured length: 121.84 mm
